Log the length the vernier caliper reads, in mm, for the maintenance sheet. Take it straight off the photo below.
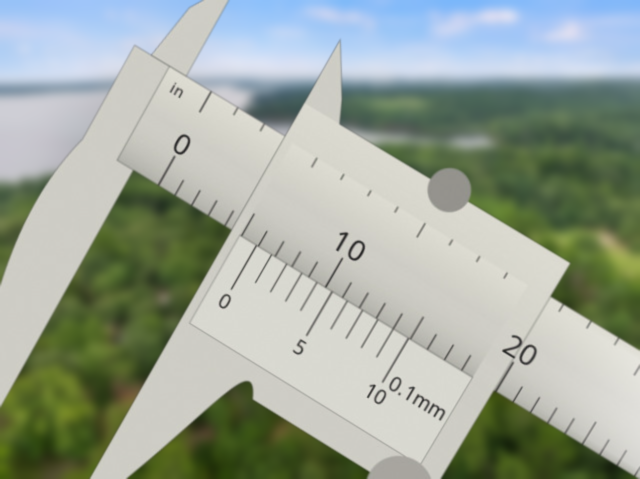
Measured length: 5.9 mm
